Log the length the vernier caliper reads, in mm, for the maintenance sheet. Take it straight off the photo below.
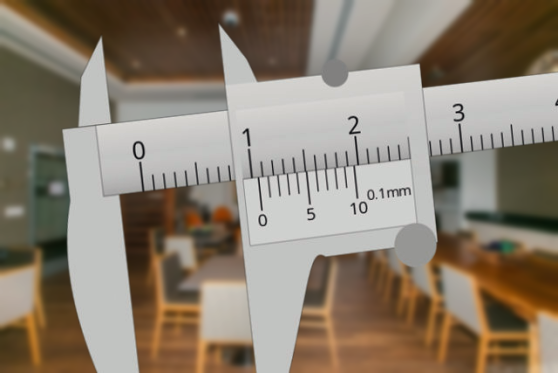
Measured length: 10.6 mm
